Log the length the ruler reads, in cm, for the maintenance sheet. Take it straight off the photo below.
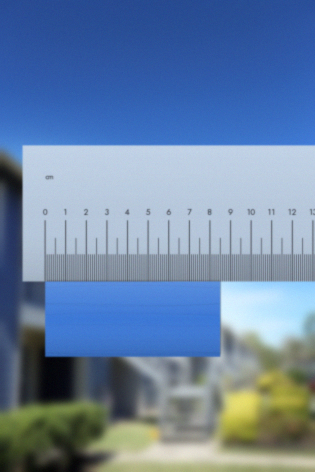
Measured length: 8.5 cm
